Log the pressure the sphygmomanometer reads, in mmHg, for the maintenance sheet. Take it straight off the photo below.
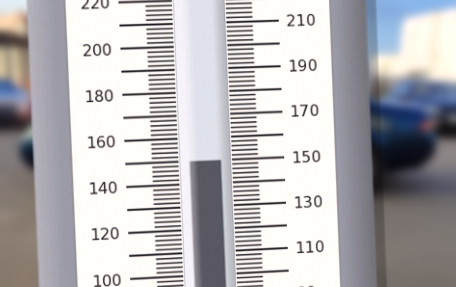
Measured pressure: 150 mmHg
